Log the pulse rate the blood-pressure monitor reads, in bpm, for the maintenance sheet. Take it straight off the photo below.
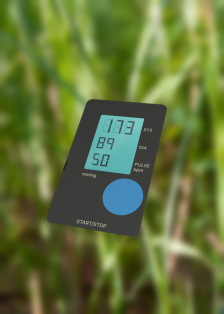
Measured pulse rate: 50 bpm
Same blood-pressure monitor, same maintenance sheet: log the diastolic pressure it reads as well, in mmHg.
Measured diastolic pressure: 89 mmHg
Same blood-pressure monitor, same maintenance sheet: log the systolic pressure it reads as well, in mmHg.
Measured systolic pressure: 173 mmHg
